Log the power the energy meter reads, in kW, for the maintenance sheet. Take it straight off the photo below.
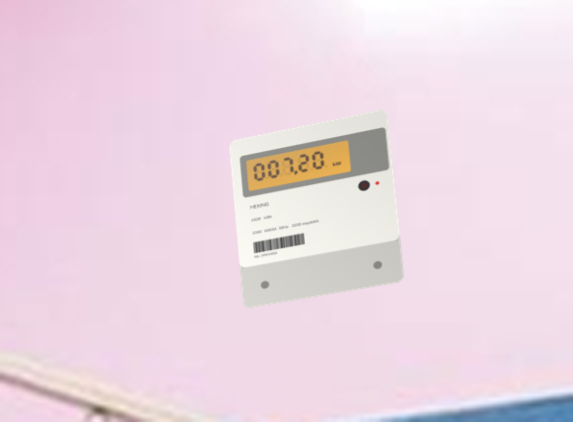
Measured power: 7.20 kW
